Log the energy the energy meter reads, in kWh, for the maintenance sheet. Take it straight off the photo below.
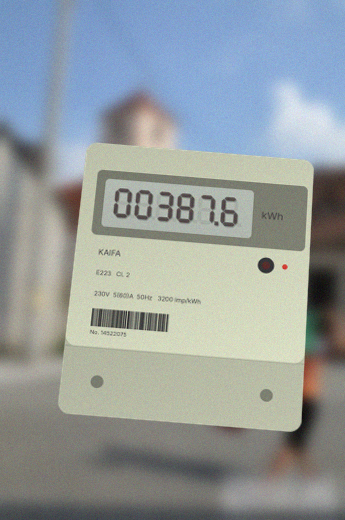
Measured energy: 387.6 kWh
